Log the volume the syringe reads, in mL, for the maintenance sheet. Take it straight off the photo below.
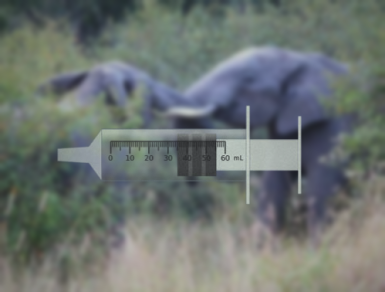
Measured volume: 35 mL
